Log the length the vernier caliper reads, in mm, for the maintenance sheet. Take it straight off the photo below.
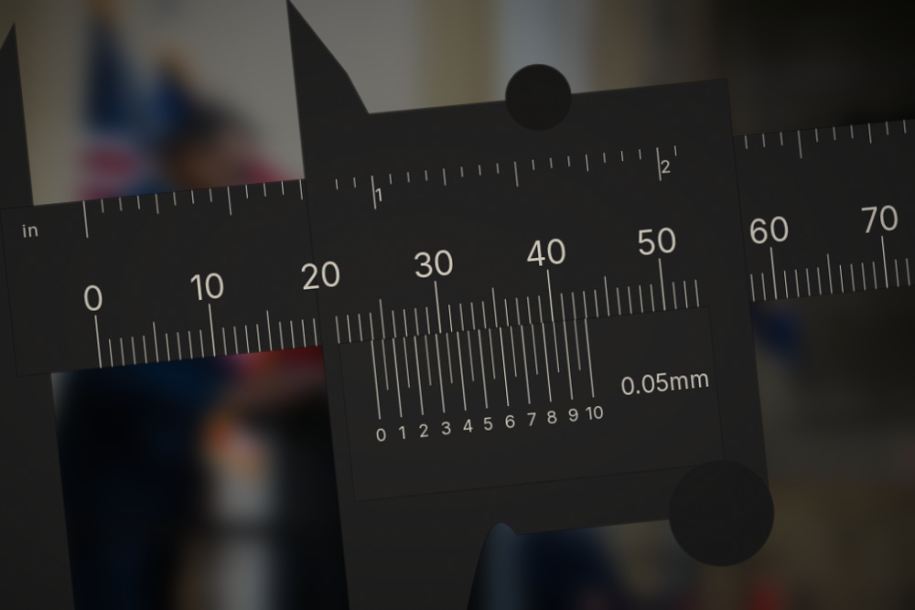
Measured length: 23.9 mm
